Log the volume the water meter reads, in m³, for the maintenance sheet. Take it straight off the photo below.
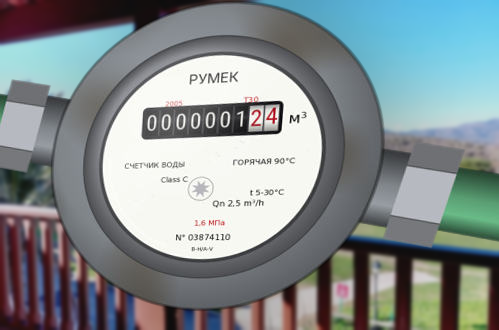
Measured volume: 1.24 m³
